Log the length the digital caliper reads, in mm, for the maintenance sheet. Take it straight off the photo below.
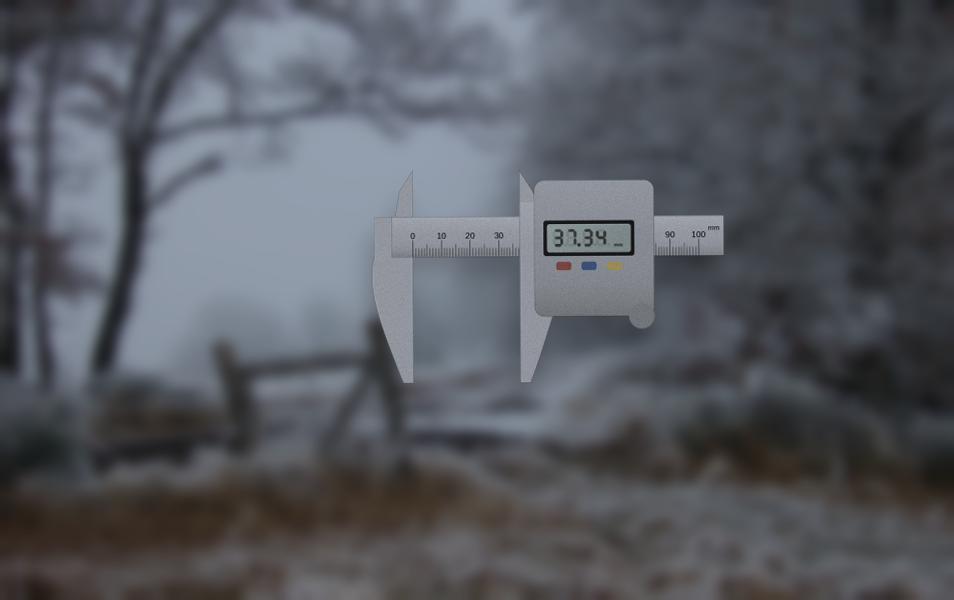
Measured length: 37.34 mm
